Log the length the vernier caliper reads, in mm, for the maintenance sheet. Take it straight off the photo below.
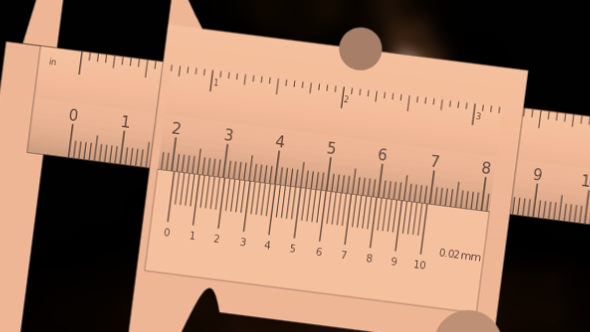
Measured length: 20.5 mm
